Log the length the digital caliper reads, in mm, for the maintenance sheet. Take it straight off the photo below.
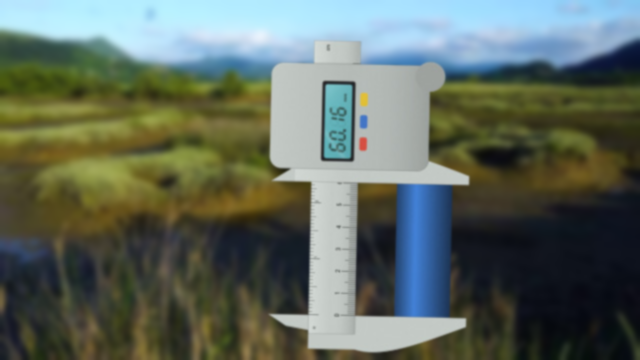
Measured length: 60.16 mm
